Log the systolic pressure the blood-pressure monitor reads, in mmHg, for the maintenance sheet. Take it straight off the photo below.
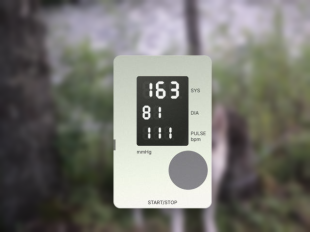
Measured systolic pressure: 163 mmHg
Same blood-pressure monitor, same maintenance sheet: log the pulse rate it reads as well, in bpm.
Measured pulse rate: 111 bpm
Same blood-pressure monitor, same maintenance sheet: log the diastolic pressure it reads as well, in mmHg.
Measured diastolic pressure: 81 mmHg
